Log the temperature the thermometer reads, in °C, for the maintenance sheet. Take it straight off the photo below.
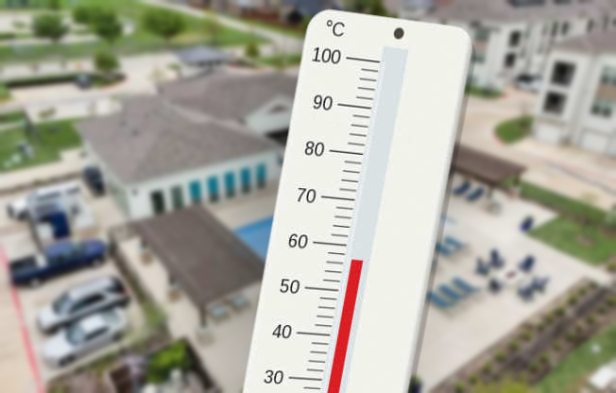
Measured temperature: 57 °C
